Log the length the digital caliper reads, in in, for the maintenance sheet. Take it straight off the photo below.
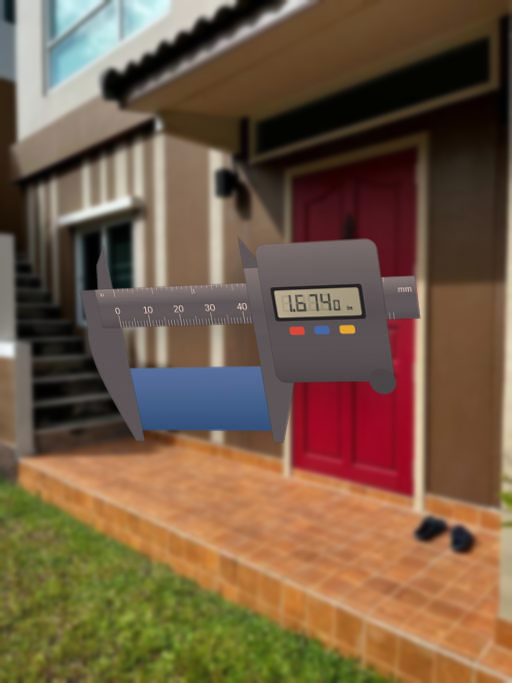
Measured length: 1.6740 in
